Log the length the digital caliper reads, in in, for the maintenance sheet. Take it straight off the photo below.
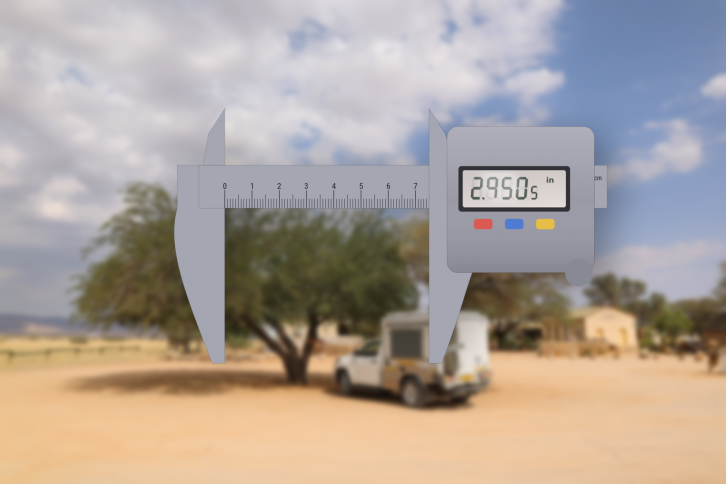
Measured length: 2.9505 in
